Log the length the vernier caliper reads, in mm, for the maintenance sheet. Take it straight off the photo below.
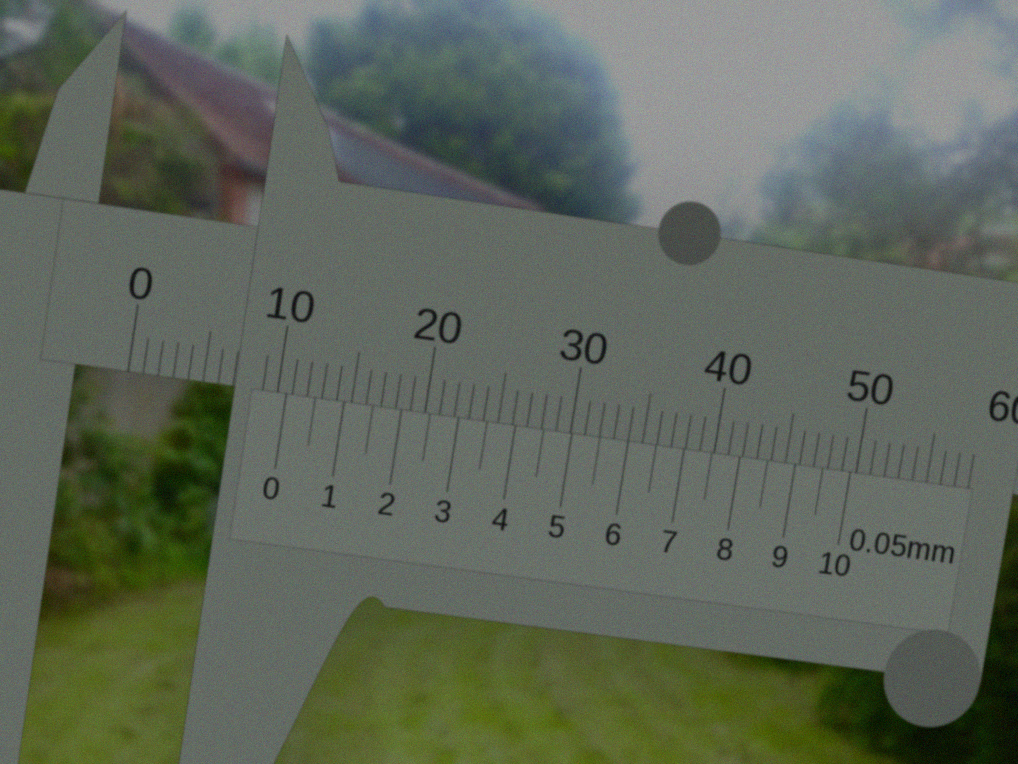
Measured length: 10.6 mm
